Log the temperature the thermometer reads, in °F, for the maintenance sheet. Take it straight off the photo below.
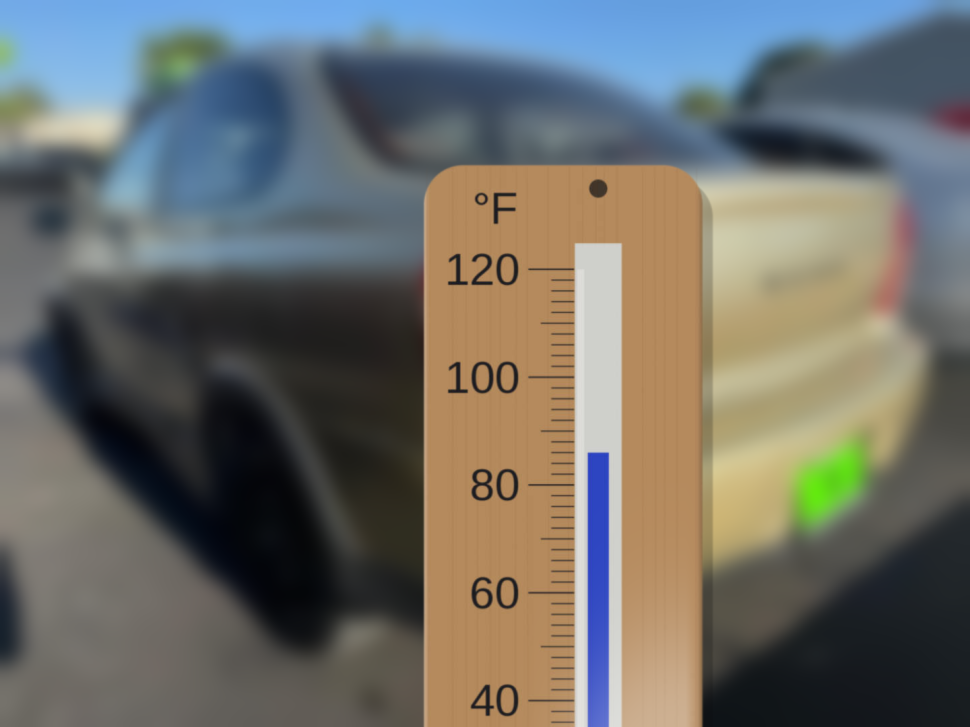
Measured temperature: 86 °F
